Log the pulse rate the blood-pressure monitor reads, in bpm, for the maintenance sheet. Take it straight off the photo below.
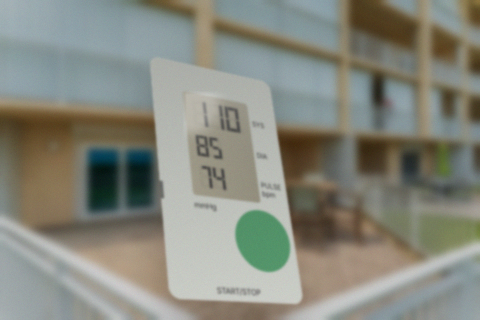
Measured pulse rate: 74 bpm
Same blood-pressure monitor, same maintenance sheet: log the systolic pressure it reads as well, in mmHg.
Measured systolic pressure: 110 mmHg
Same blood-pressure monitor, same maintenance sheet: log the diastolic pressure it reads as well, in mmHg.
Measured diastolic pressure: 85 mmHg
